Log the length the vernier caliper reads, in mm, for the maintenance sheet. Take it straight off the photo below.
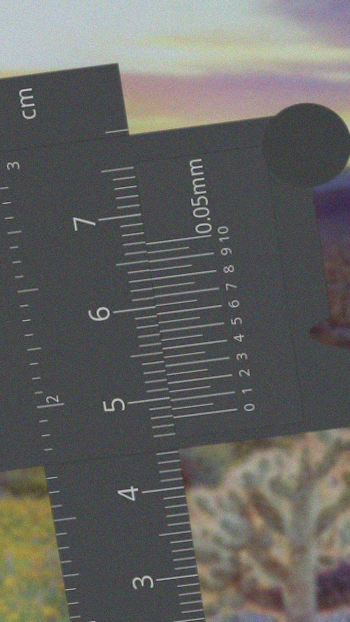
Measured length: 47.8 mm
